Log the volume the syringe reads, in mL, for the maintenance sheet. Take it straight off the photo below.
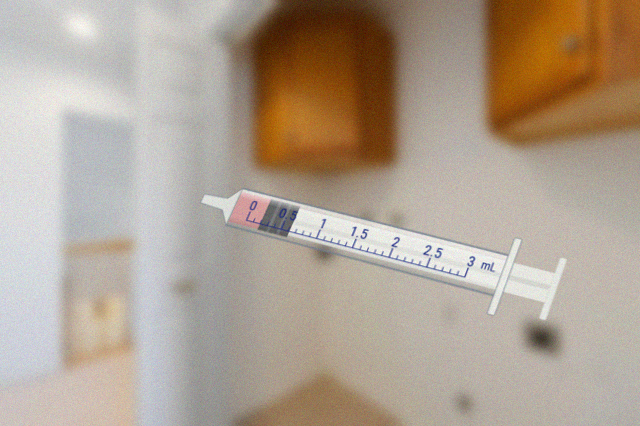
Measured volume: 0.2 mL
